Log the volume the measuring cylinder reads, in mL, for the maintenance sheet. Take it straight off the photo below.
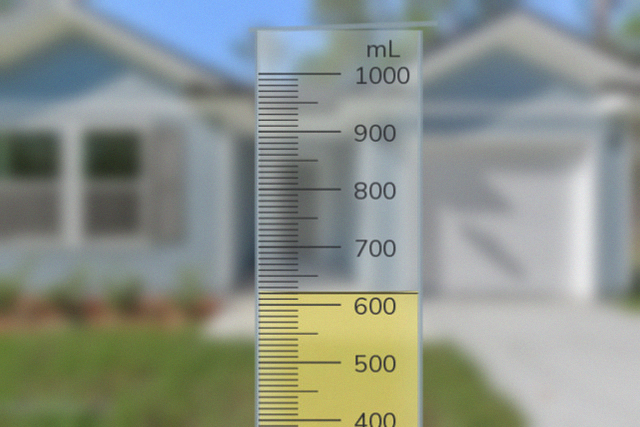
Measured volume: 620 mL
